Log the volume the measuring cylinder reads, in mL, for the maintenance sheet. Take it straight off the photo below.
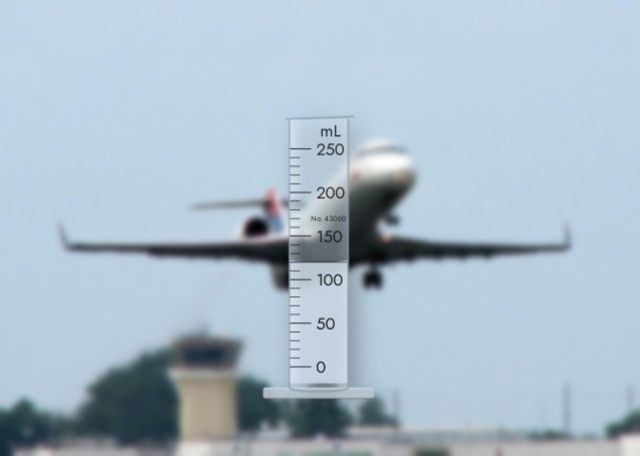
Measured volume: 120 mL
